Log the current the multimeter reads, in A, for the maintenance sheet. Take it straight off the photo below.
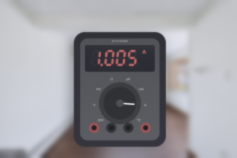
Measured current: 1.005 A
